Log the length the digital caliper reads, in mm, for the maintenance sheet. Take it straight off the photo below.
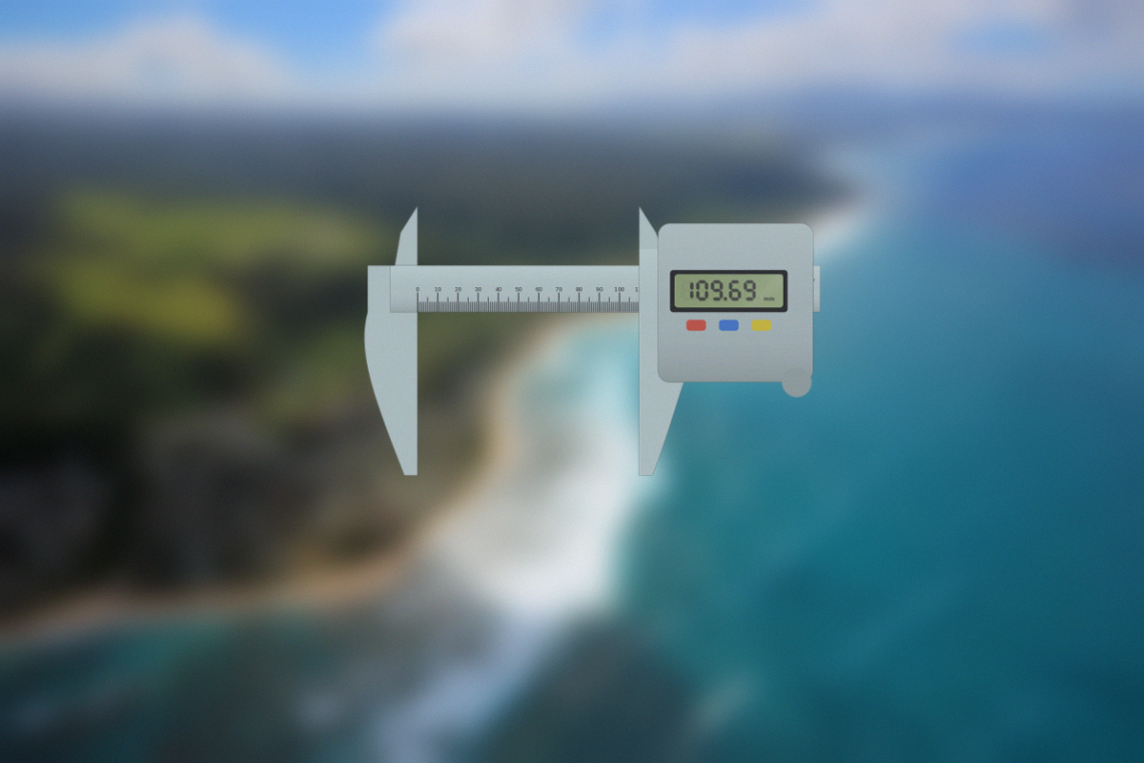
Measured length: 109.69 mm
